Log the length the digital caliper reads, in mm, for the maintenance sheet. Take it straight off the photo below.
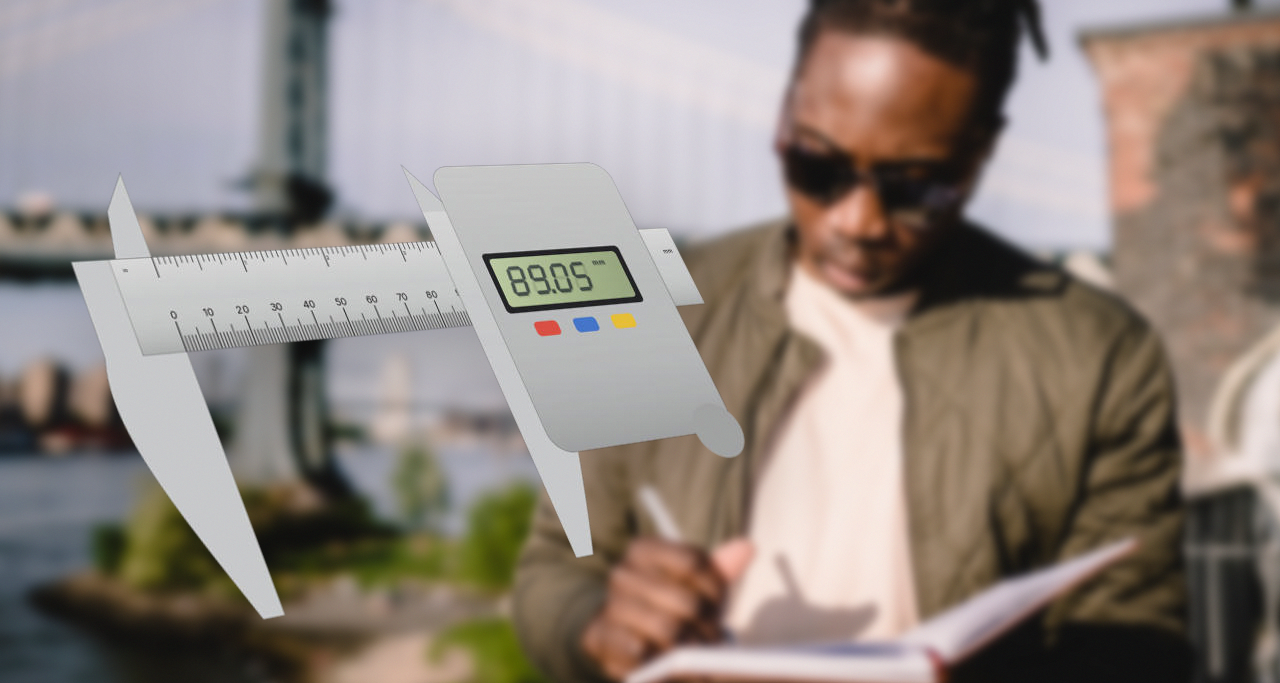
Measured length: 89.05 mm
